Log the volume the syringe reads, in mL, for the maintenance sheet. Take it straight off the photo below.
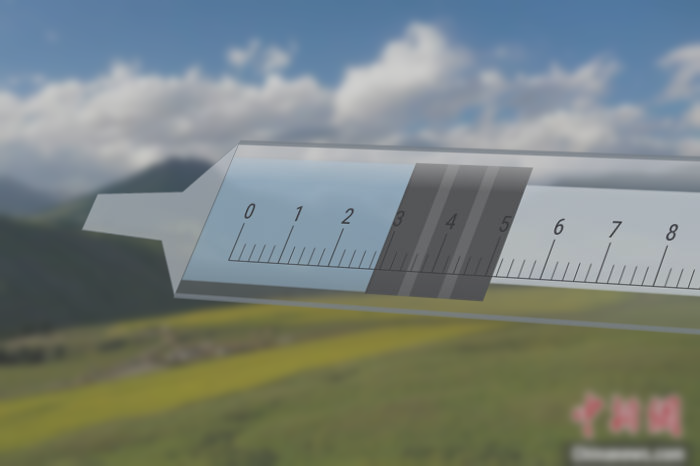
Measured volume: 2.9 mL
